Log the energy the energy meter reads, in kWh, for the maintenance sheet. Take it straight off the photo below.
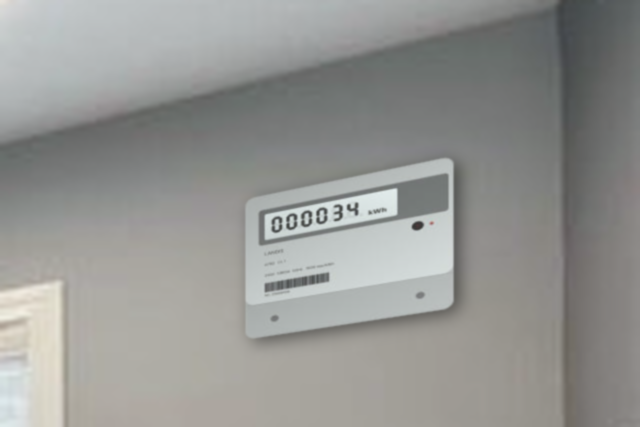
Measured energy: 34 kWh
